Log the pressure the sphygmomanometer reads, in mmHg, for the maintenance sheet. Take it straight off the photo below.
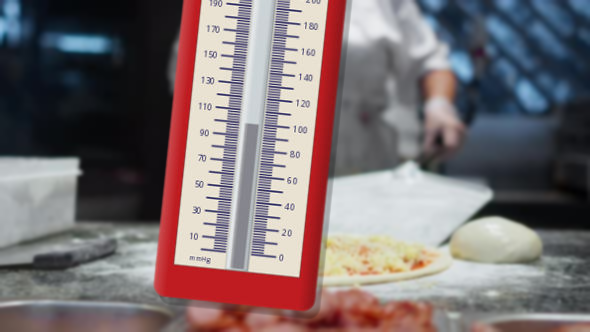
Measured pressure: 100 mmHg
